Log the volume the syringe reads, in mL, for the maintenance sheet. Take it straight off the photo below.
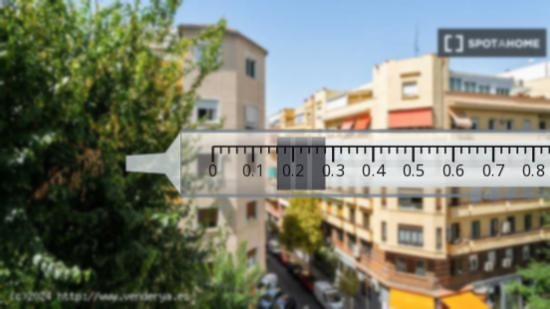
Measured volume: 0.16 mL
